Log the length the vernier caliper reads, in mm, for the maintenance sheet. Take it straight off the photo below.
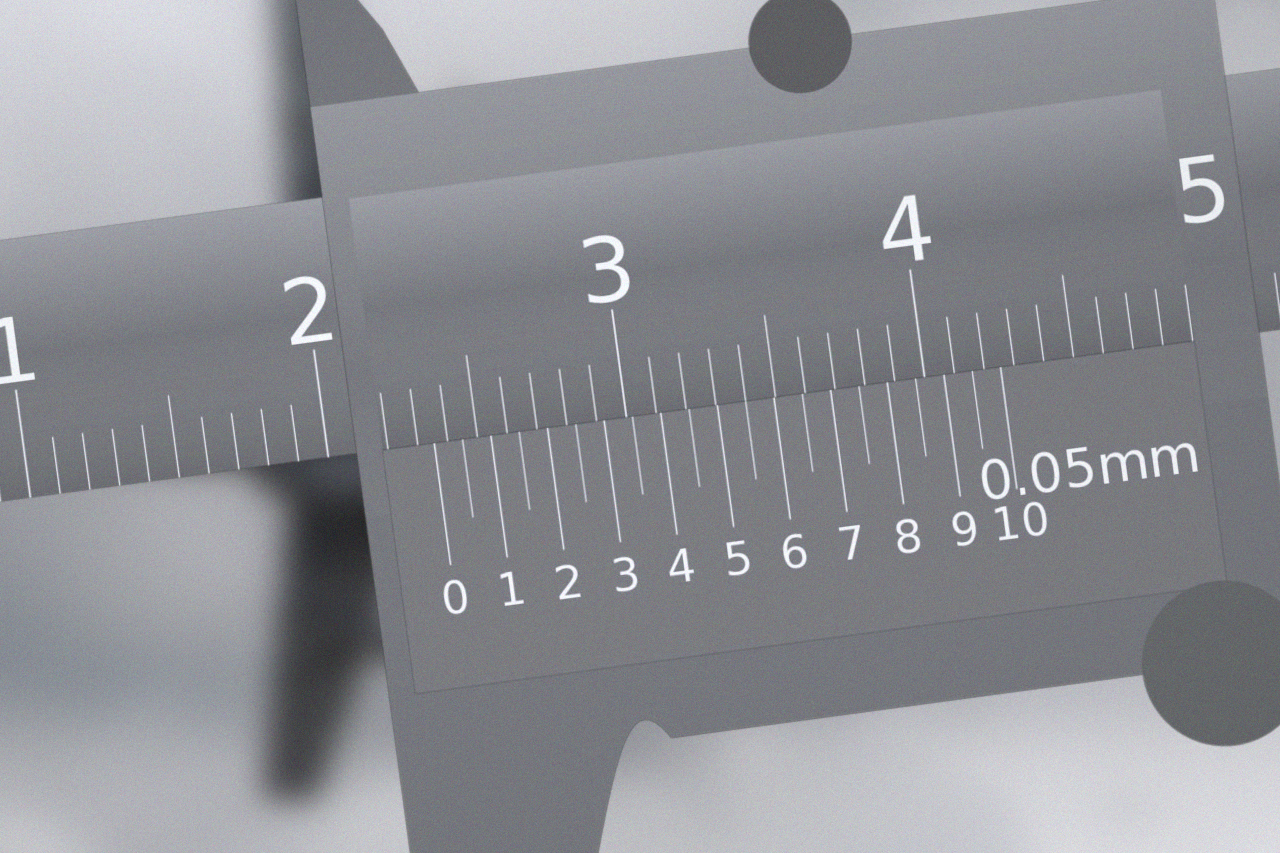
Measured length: 23.55 mm
